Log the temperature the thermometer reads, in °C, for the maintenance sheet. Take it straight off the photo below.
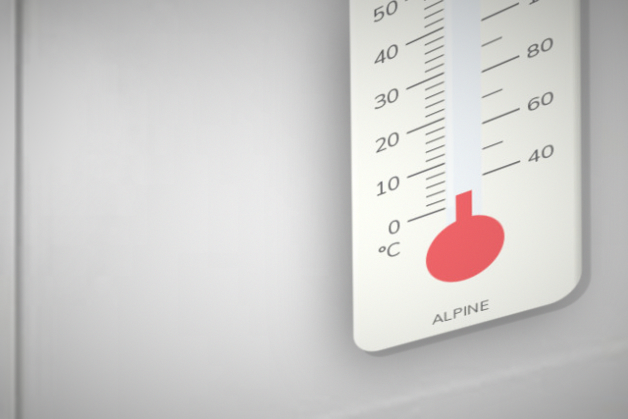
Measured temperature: 2 °C
